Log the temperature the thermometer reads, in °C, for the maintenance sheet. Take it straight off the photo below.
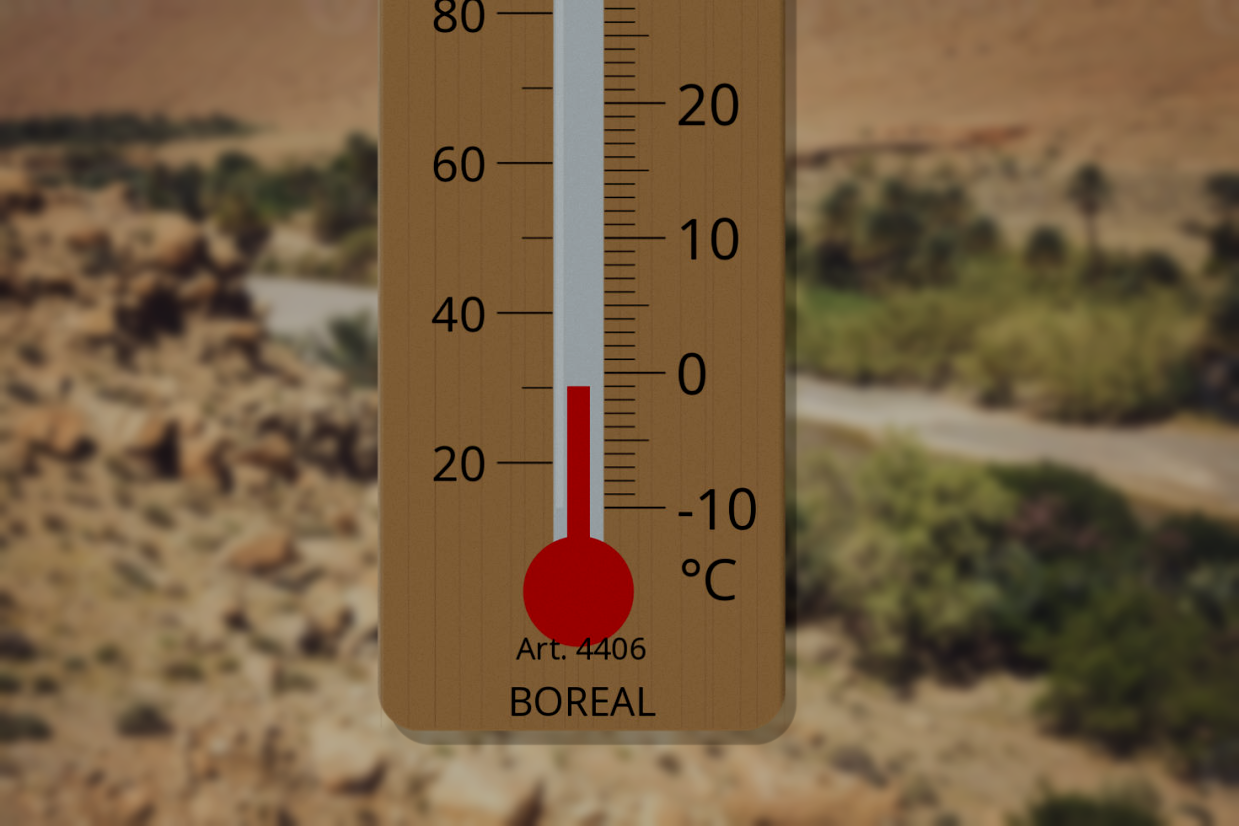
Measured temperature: -1 °C
